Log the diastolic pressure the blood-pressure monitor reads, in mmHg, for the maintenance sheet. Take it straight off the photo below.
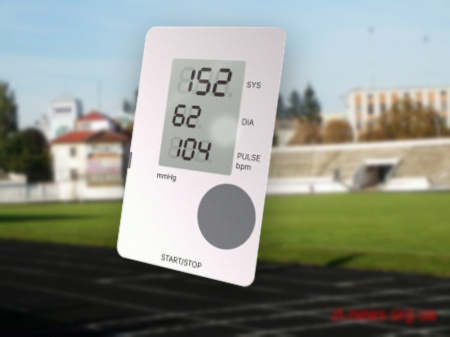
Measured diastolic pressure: 62 mmHg
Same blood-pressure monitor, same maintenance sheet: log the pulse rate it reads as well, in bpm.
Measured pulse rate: 104 bpm
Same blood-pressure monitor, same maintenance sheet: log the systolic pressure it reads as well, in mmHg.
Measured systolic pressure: 152 mmHg
